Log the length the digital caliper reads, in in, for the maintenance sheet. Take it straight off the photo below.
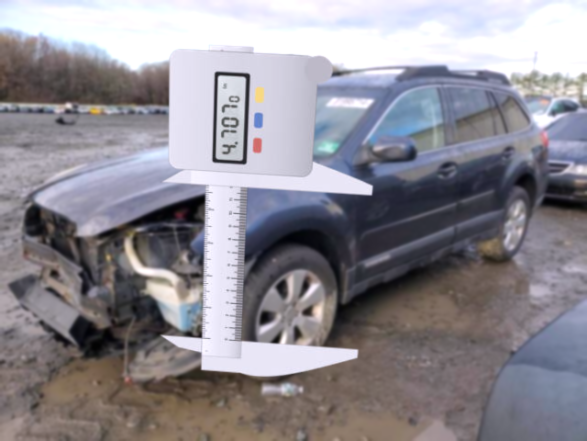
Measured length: 4.7070 in
